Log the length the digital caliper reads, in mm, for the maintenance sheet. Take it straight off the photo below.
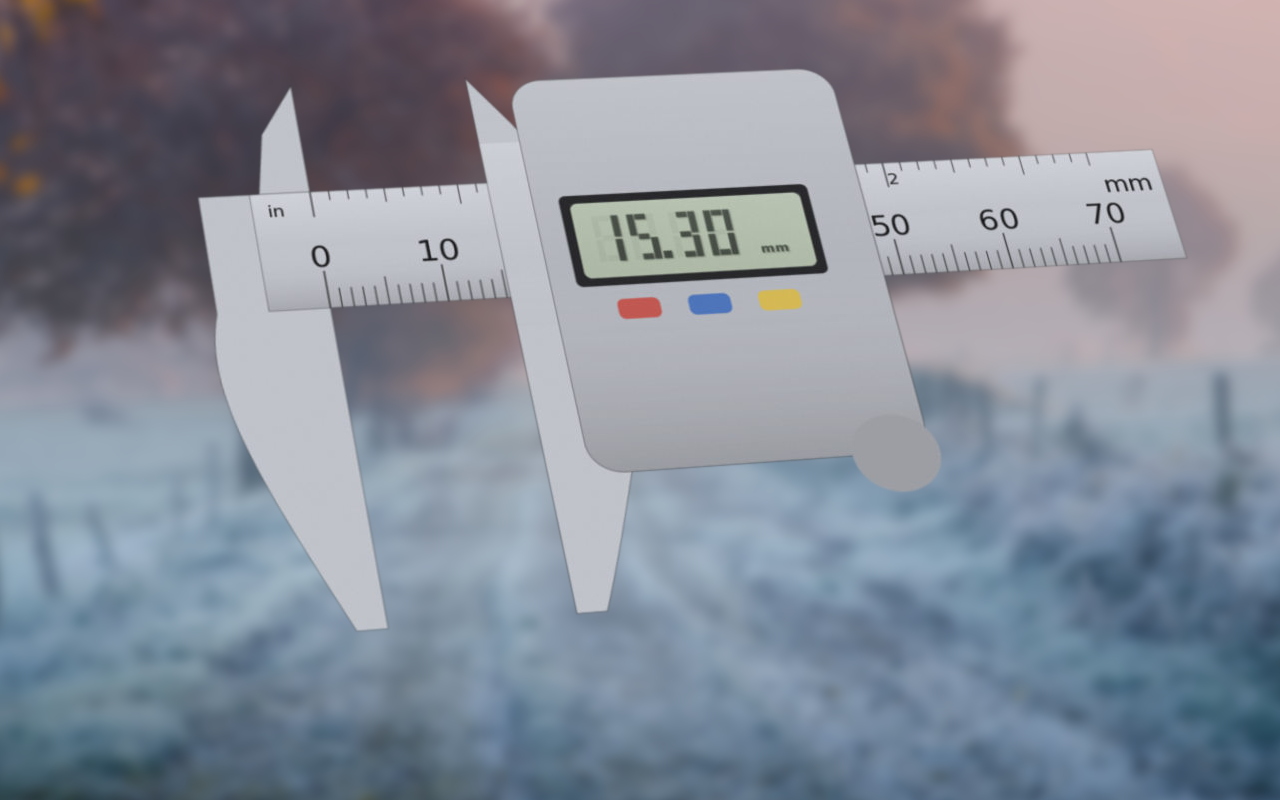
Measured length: 15.30 mm
